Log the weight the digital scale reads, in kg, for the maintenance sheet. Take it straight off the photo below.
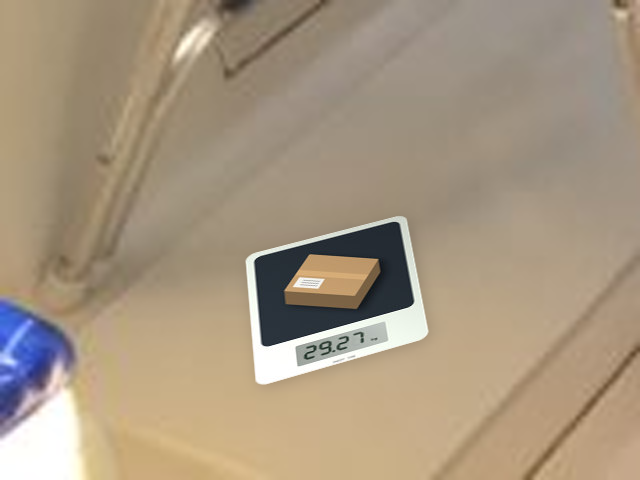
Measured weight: 29.27 kg
